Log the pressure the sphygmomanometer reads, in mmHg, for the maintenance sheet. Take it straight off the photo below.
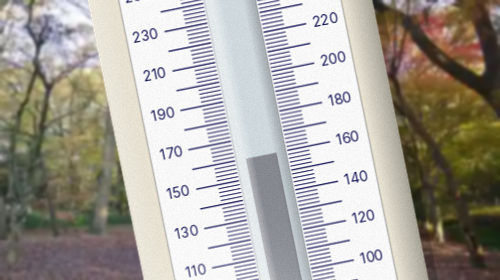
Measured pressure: 160 mmHg
